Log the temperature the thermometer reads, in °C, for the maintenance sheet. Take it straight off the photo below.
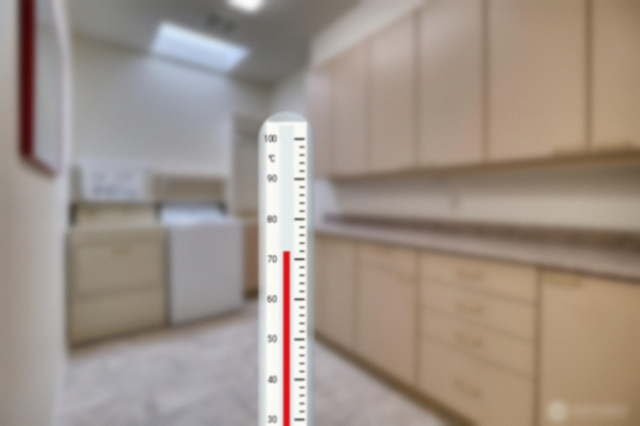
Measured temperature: 72 °C
